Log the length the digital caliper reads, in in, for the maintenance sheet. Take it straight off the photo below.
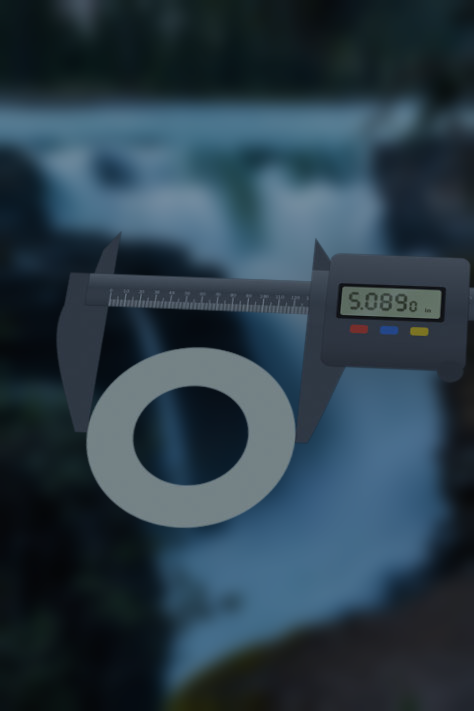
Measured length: 5.0890 in
